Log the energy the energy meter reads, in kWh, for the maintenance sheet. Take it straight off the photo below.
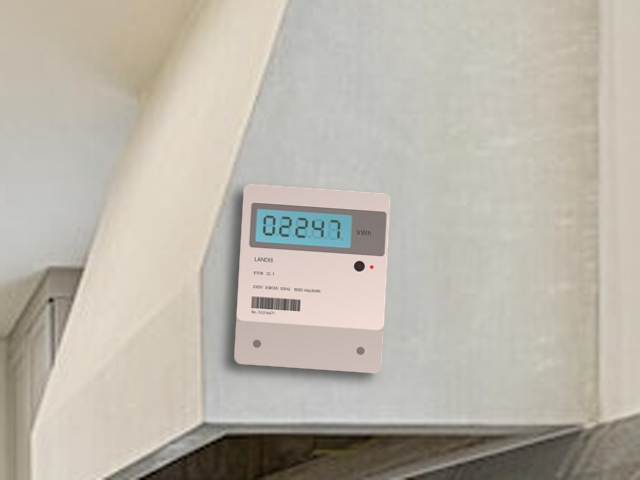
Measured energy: 2247 kWh
